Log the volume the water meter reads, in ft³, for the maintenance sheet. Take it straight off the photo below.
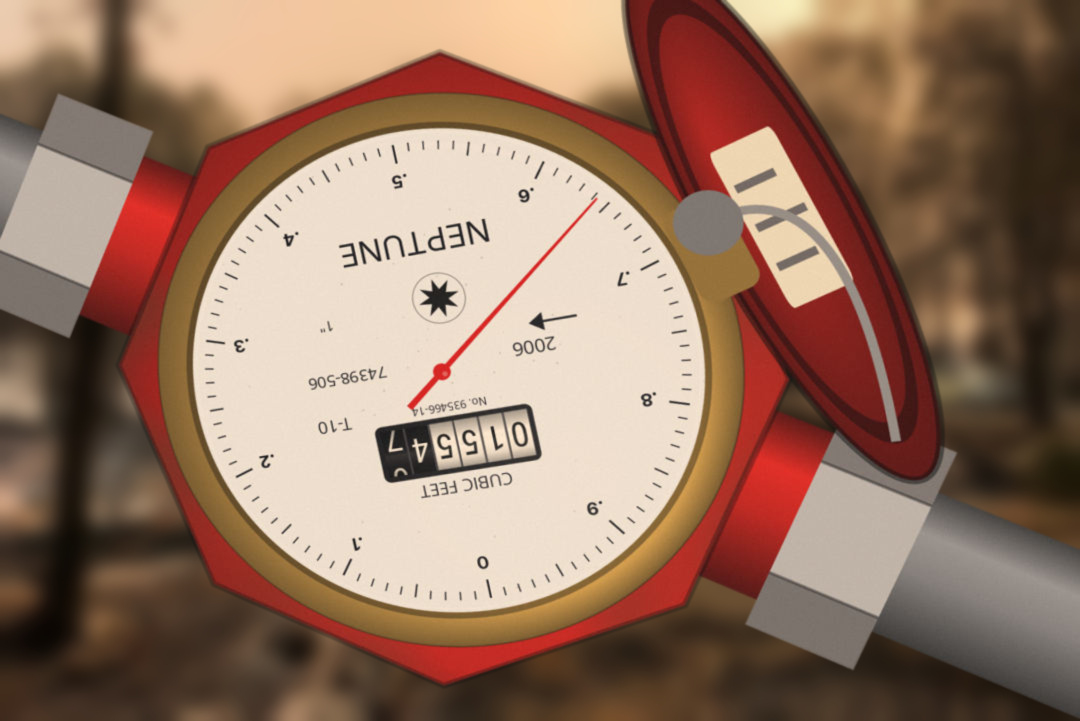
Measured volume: 15546.64 ft³
